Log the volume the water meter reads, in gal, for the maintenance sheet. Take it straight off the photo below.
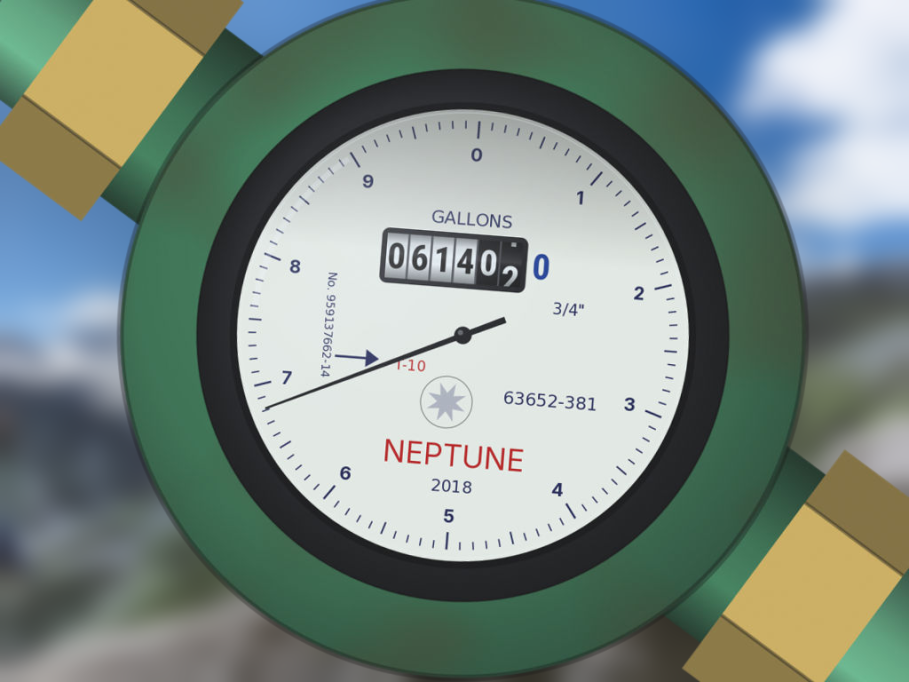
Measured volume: 614016.8 gal
